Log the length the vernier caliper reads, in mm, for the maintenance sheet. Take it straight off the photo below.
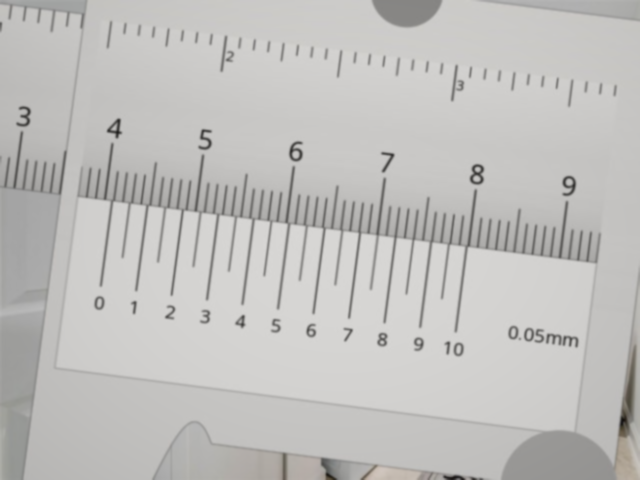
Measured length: 40.8 mm
